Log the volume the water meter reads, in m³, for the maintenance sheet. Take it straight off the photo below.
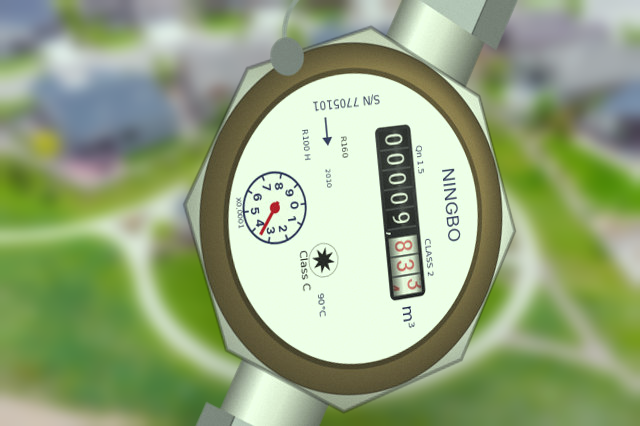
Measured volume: 9.8333 m³
